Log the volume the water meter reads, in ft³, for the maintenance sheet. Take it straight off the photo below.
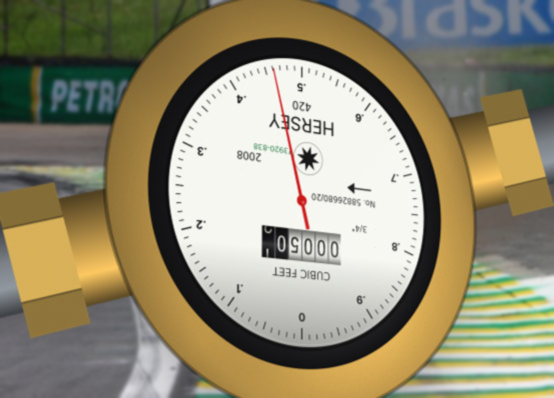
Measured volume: 501.46 ft³
